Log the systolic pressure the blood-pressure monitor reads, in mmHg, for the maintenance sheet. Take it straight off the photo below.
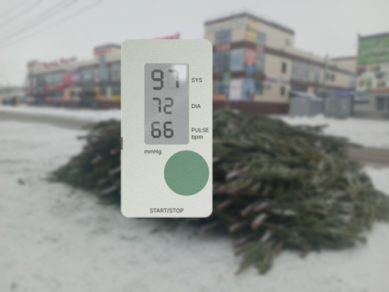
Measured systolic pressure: 97 mmHg
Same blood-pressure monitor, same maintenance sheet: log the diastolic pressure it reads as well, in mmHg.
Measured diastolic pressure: 72 mmHg
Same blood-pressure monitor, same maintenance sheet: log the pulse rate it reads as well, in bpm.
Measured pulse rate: 66 bpm
